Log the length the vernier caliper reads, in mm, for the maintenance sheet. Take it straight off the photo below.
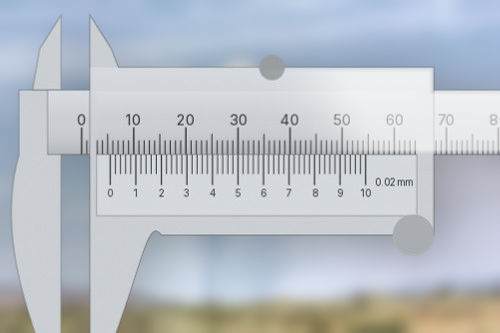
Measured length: 5.5 mm
